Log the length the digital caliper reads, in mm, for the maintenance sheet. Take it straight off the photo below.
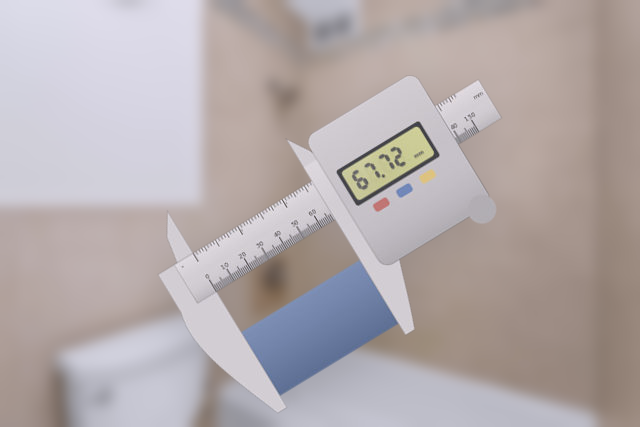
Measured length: 67.72 mm
